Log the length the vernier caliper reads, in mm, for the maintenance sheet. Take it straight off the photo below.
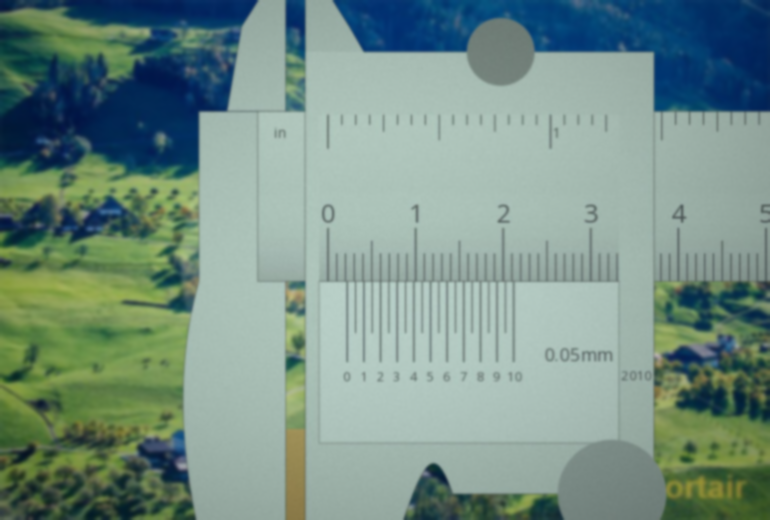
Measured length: 2.2 mm
